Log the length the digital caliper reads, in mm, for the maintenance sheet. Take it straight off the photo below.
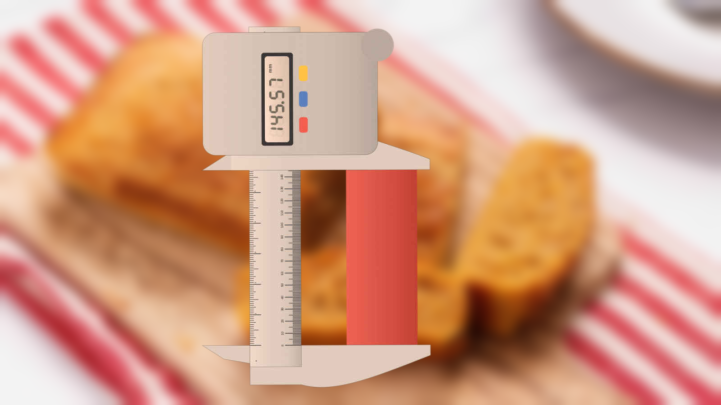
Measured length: 145.57 mm
